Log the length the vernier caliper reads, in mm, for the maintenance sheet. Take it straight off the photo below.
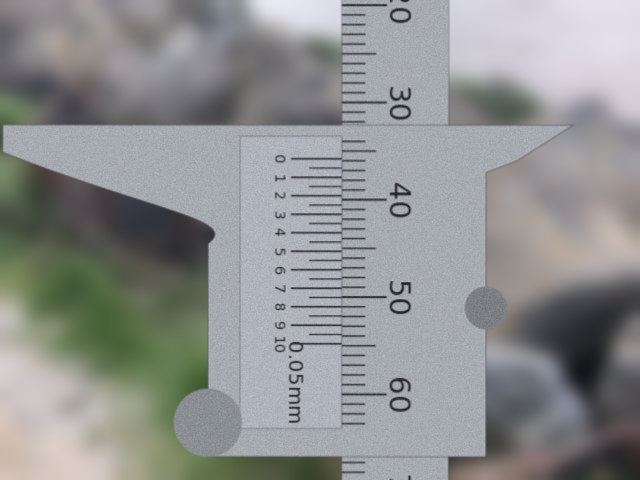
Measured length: 35.8 mm
